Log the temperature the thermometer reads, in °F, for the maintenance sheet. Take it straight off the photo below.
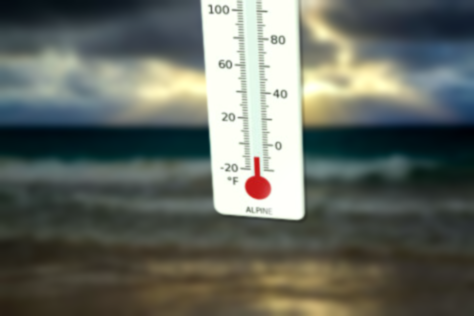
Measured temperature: -10 °F
